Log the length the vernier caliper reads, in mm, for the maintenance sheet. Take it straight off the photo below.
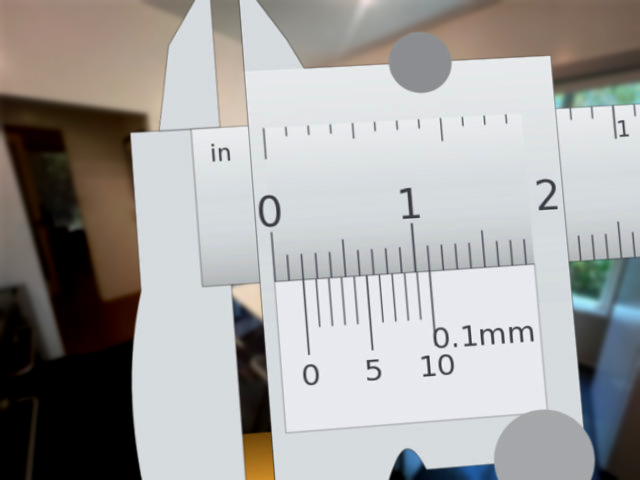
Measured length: 2.0 mm
